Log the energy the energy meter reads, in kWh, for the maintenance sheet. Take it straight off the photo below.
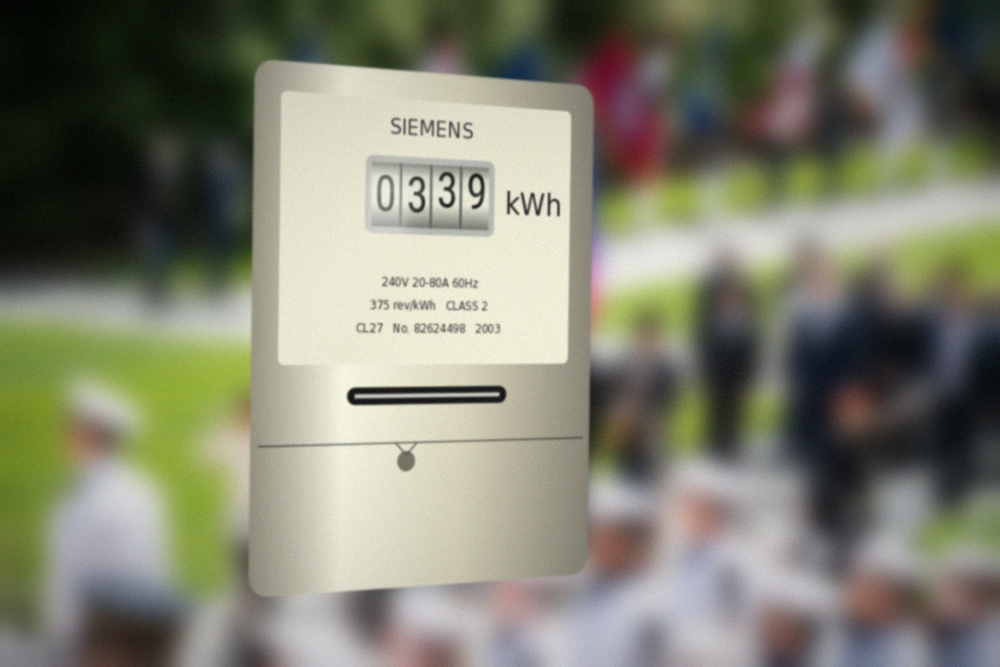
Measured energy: 339 kWh
